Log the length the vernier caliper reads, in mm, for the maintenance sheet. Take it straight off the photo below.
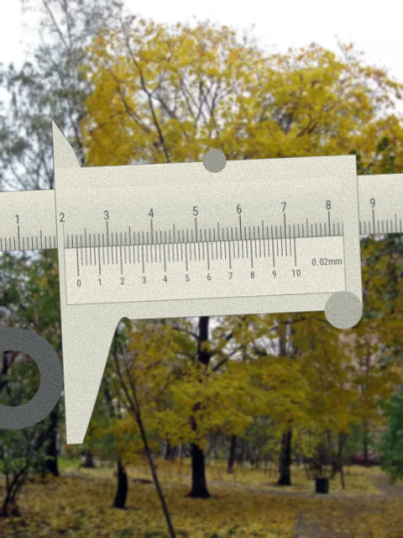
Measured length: 23.0 mm
